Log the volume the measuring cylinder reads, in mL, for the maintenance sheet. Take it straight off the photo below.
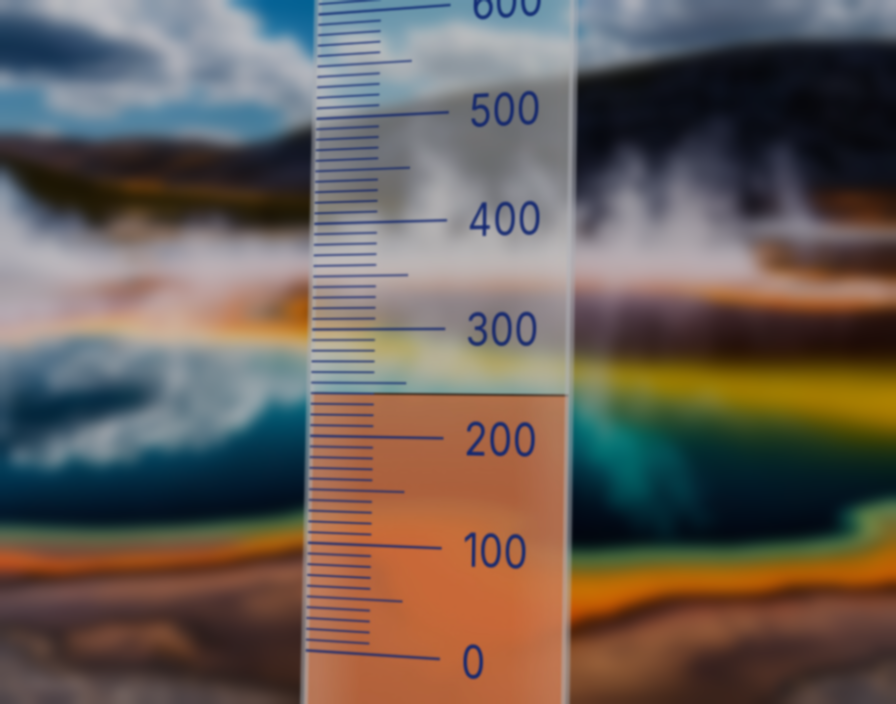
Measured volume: 240 mL
